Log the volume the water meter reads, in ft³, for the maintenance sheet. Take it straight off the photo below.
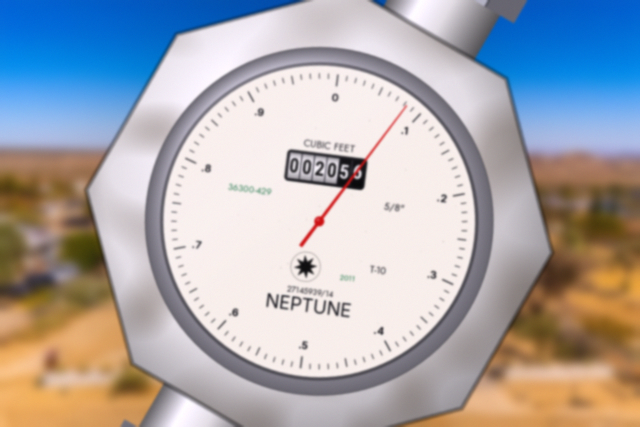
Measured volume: 2056.08 ft³
